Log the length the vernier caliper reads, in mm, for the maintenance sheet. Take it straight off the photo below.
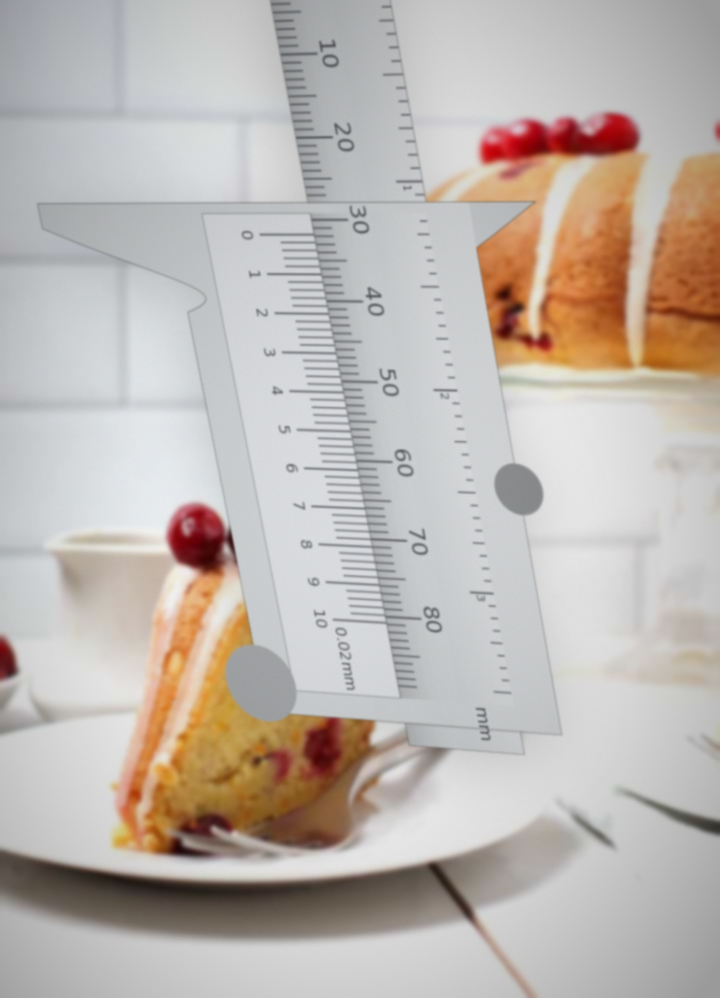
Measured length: 31.8 mm
